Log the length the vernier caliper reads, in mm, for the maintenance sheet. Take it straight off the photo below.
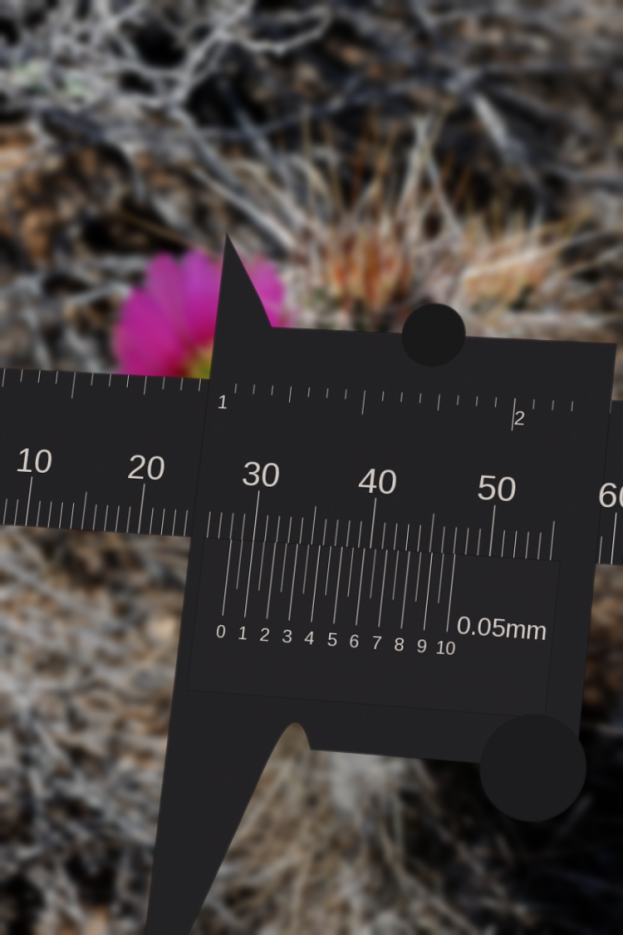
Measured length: 28.1 mm
